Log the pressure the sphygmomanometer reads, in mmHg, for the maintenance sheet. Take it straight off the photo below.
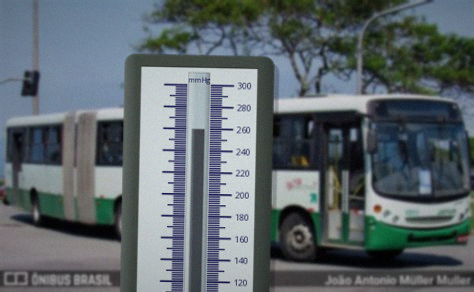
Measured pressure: 260 mmHg
